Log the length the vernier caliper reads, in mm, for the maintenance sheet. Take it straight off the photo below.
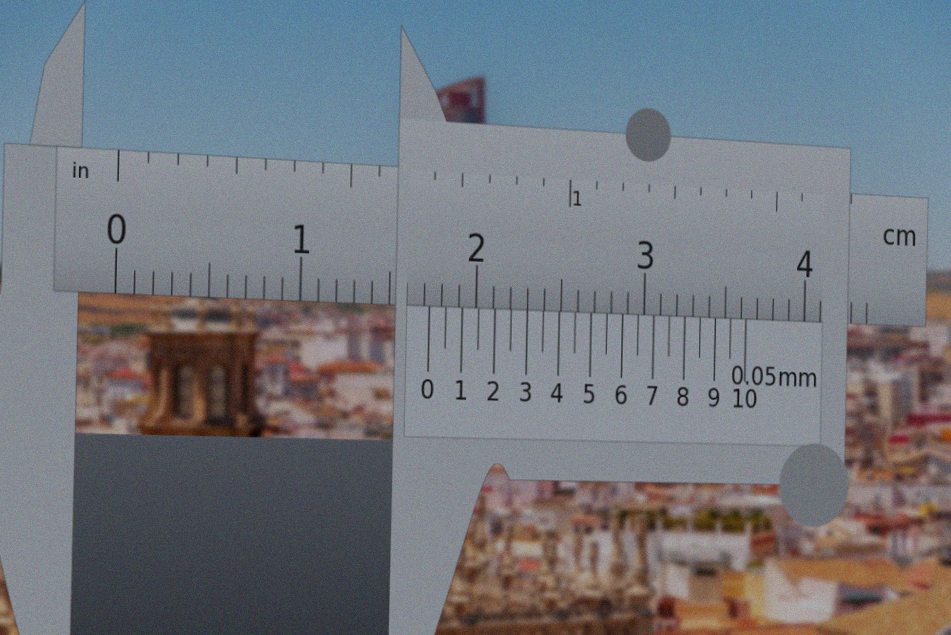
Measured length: 17.3 mm
